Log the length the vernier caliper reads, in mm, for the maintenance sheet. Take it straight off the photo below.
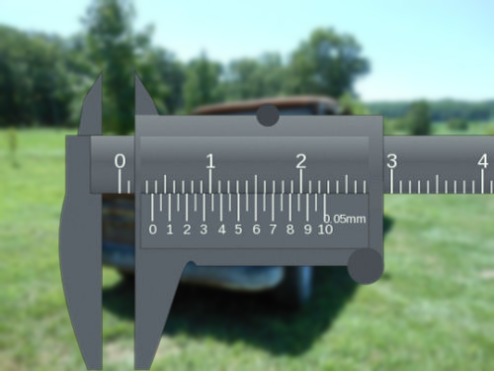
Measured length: 3.6 mm
